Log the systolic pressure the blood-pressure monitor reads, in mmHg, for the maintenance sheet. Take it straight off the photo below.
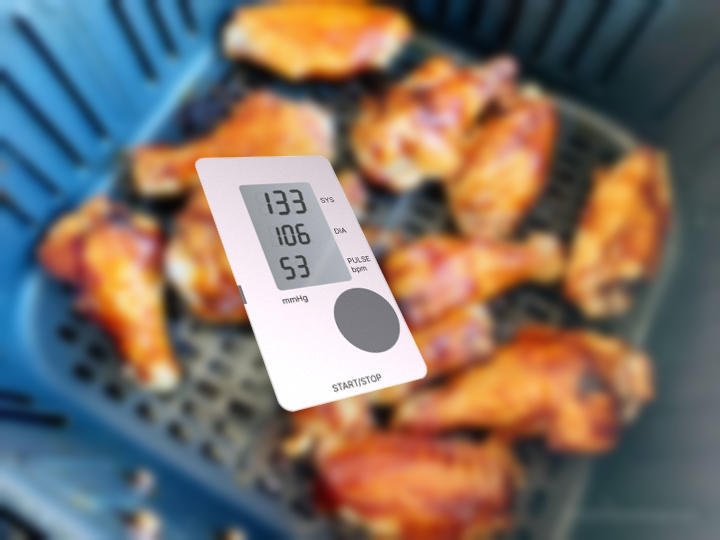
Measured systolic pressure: 133 mmHg
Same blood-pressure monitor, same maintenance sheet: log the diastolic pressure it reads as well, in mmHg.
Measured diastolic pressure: 106 mmHg
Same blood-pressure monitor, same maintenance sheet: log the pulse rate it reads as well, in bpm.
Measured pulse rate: 53 bpm
